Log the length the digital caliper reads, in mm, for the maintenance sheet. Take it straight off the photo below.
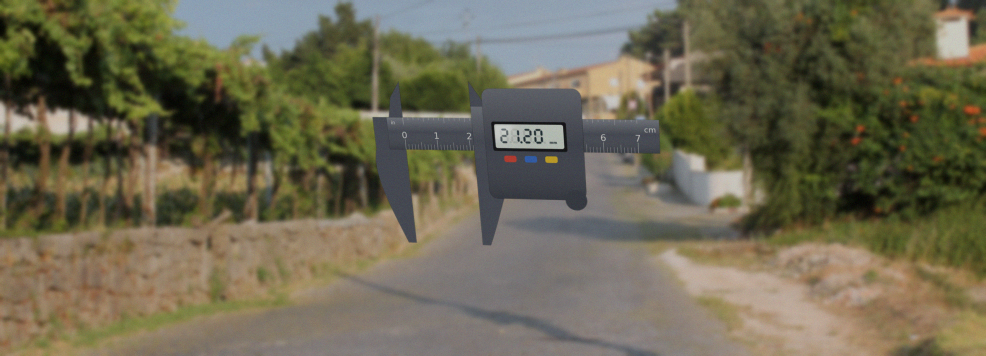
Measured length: 21.20 mm
